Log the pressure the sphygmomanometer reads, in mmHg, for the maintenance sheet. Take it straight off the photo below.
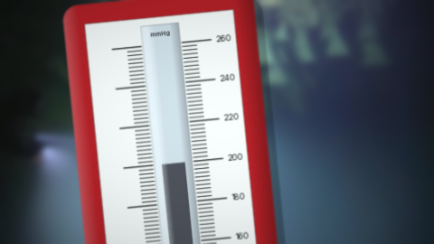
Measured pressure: 200 mmHg
